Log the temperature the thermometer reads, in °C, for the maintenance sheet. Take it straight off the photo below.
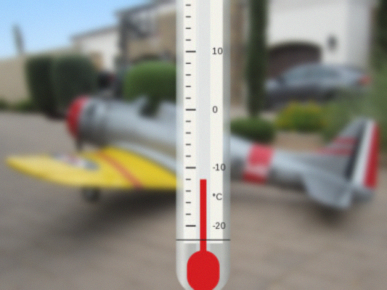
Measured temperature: -12 °C
